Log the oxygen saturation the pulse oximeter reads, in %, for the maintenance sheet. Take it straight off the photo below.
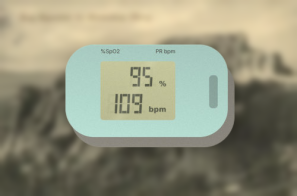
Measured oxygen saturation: 95 %
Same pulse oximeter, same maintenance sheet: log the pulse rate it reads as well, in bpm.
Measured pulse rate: 109 bpm
